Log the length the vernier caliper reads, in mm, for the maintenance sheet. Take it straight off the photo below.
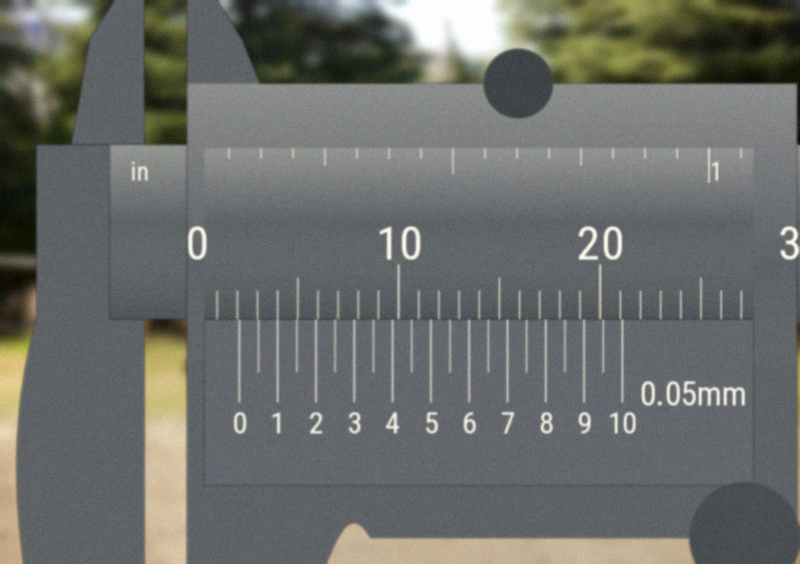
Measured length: 2.1 mm
